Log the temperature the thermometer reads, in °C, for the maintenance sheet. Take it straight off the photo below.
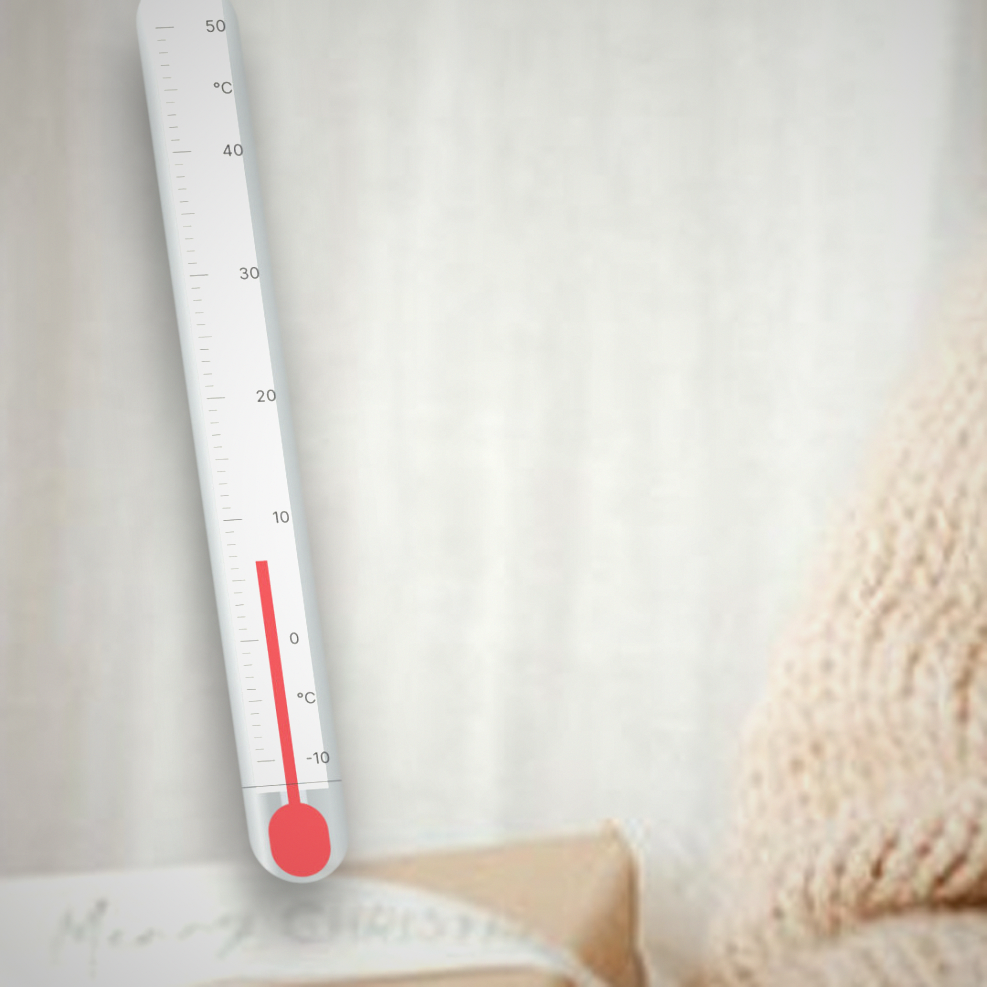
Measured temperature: 6.5 °C
